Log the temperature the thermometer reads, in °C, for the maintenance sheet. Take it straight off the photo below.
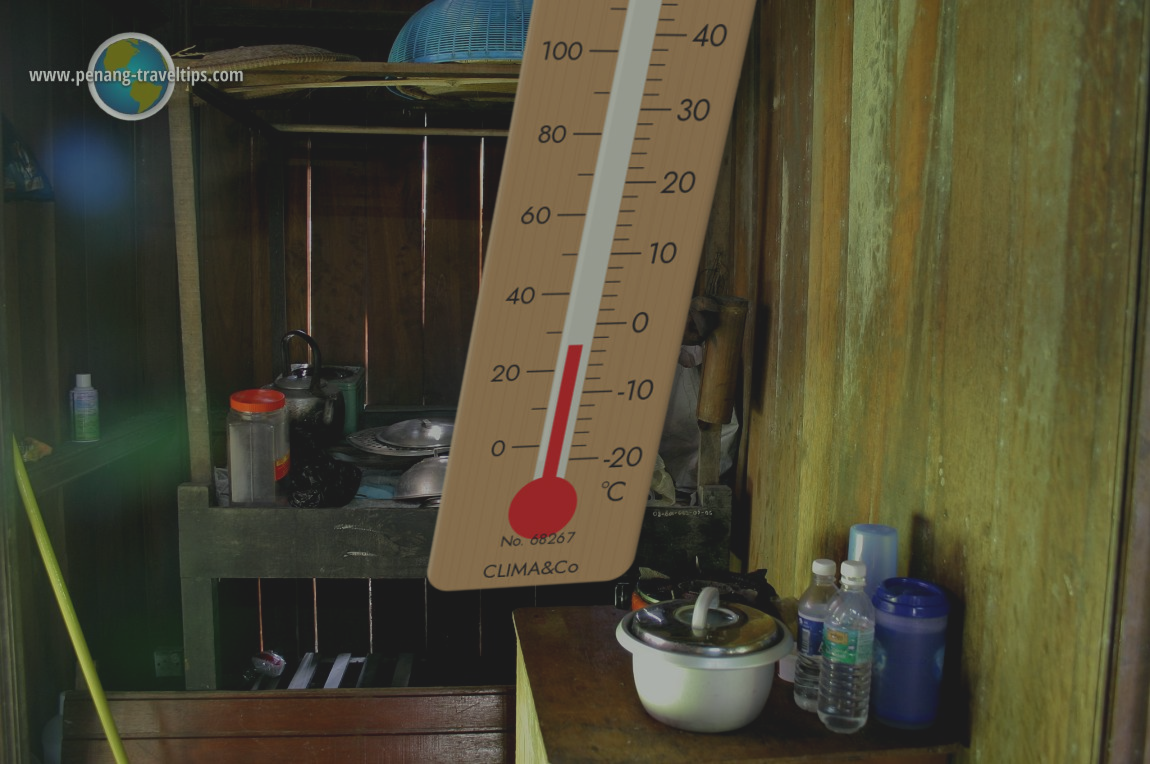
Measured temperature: -3 °C
